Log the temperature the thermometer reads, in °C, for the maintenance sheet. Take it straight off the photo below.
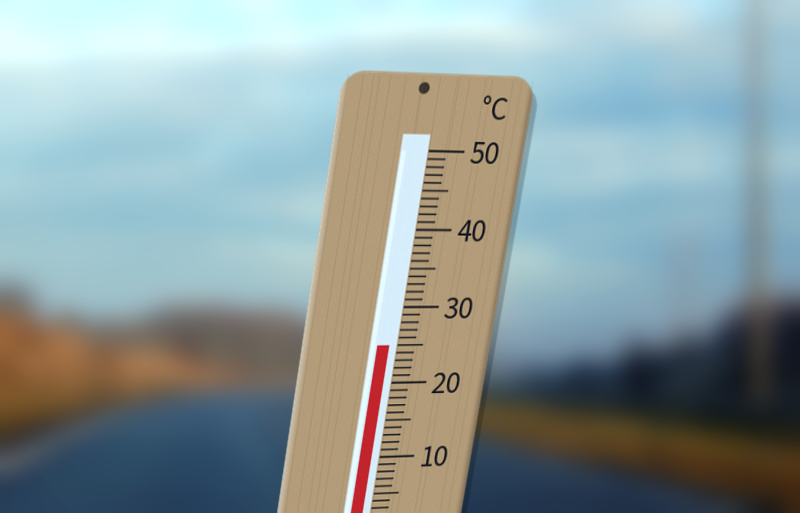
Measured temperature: 25 °C
